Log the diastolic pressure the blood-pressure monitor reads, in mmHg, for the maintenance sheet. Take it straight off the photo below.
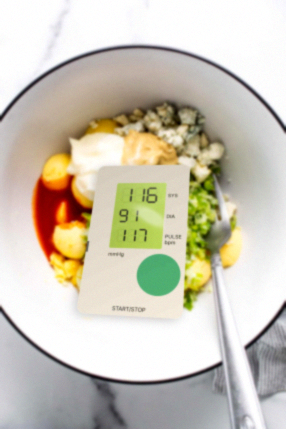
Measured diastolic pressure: 91 mmHg
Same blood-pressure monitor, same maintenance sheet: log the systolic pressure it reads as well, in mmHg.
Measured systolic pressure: 116 mmHg
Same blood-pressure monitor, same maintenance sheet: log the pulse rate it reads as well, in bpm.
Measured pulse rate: 117 bpm
